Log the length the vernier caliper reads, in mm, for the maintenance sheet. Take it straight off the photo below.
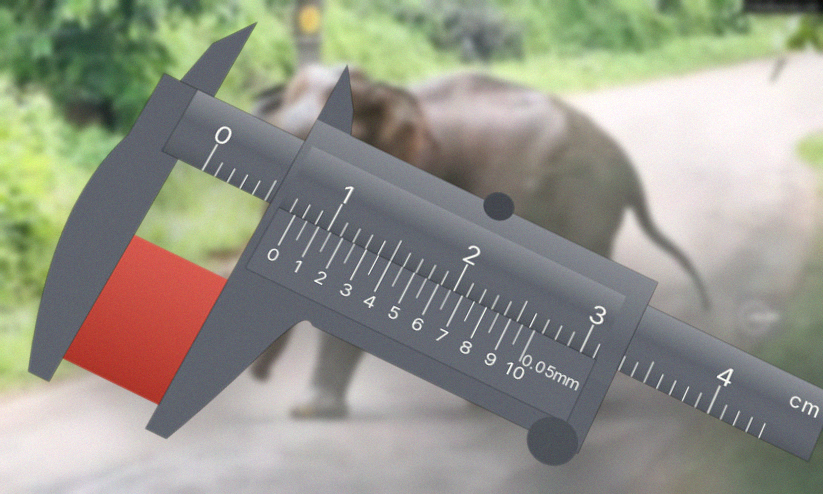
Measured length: 7.4 mm
